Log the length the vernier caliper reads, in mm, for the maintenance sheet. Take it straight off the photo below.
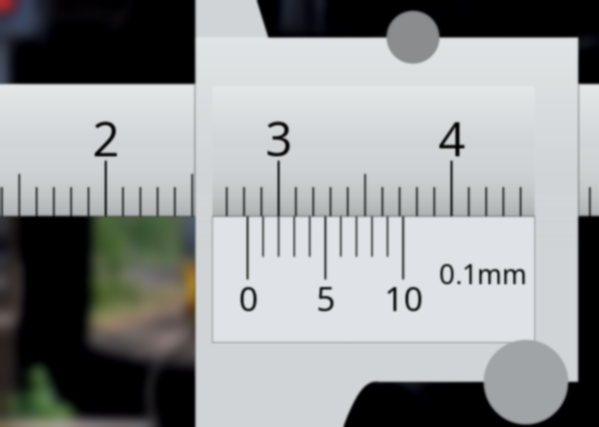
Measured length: 28.2 mm
